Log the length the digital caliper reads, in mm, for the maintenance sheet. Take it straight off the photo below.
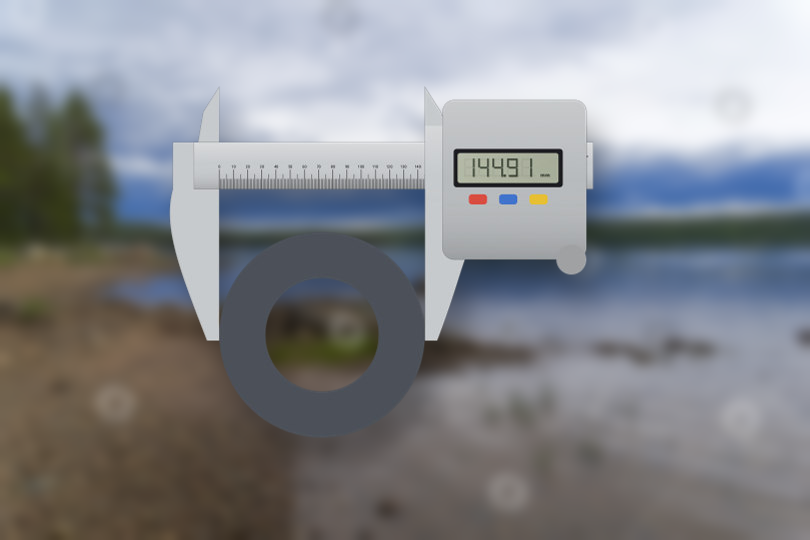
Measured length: 144.91 mm
